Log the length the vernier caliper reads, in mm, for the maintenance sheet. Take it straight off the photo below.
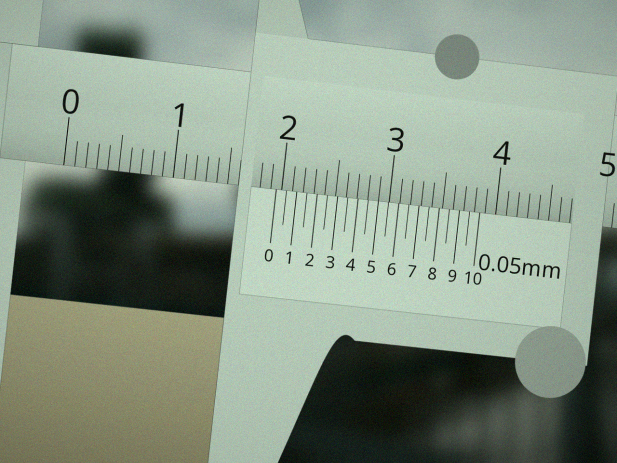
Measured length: 19.5 mm
